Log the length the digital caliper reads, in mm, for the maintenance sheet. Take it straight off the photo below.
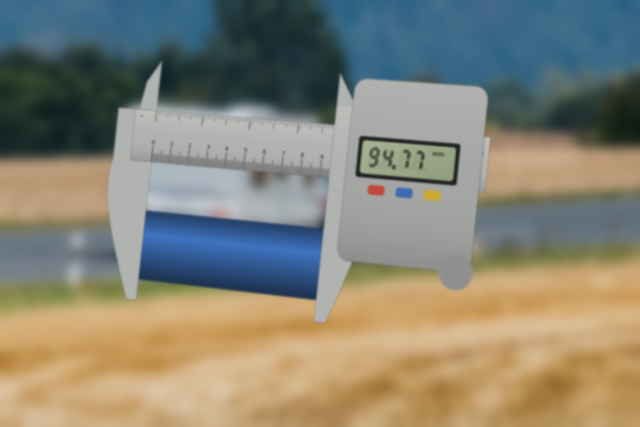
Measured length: 94.77 mm
